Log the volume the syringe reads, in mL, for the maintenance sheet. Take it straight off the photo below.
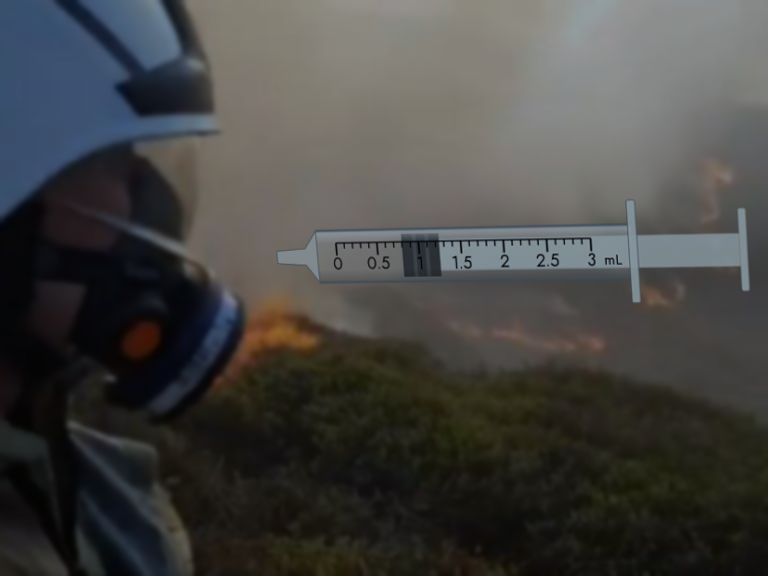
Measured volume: 0.8 mL
